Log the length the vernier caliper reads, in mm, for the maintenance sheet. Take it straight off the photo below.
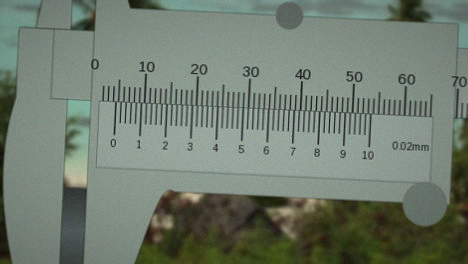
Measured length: 4.5 mm
